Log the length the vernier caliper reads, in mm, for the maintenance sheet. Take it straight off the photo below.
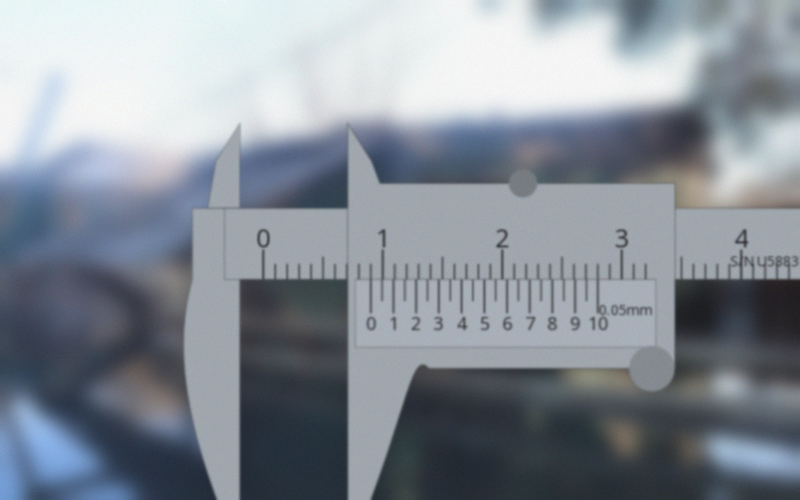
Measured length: 9.0 mm
